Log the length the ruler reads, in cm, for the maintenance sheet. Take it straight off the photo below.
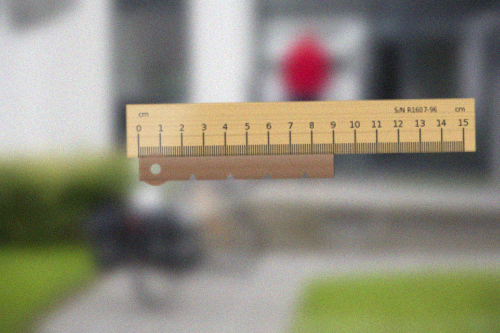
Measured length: 9 cm
